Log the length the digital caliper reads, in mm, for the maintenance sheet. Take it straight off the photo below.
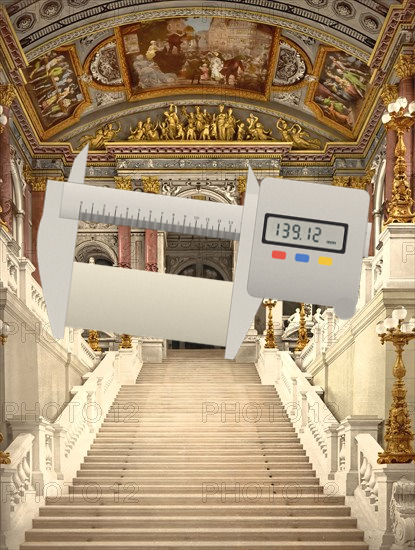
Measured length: 139.12 mm
